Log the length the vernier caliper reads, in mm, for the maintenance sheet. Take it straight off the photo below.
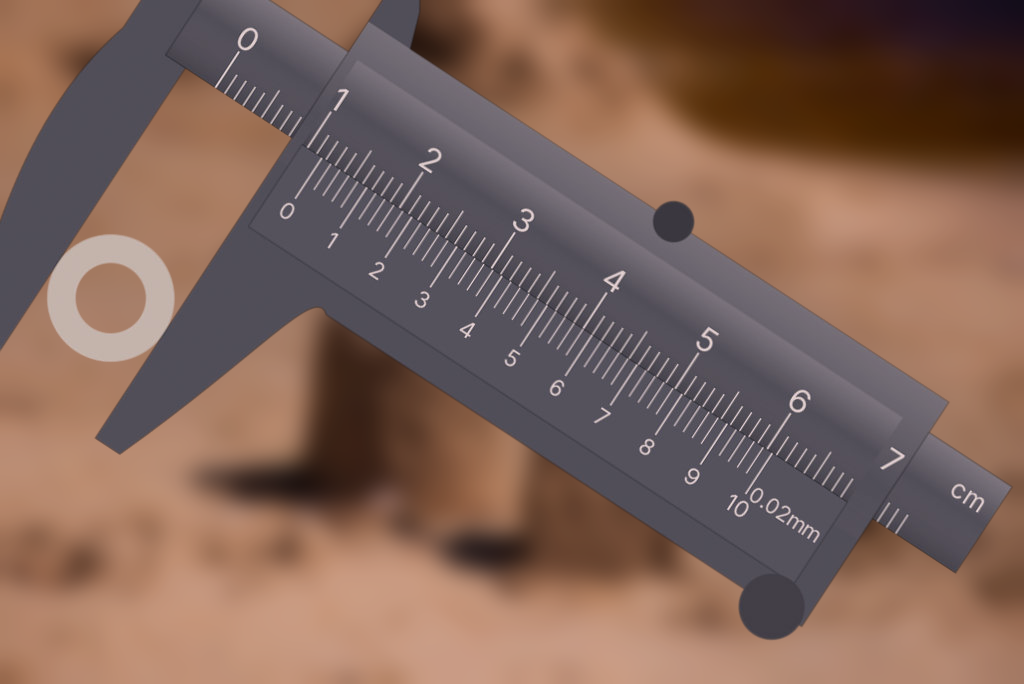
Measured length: 11.6 mm
